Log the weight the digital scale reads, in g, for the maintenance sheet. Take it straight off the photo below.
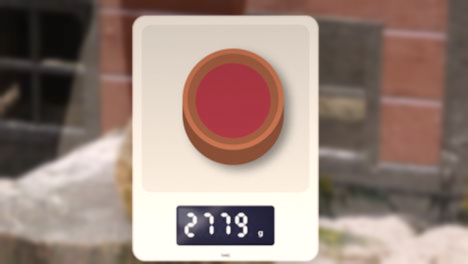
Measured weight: 2779 g
